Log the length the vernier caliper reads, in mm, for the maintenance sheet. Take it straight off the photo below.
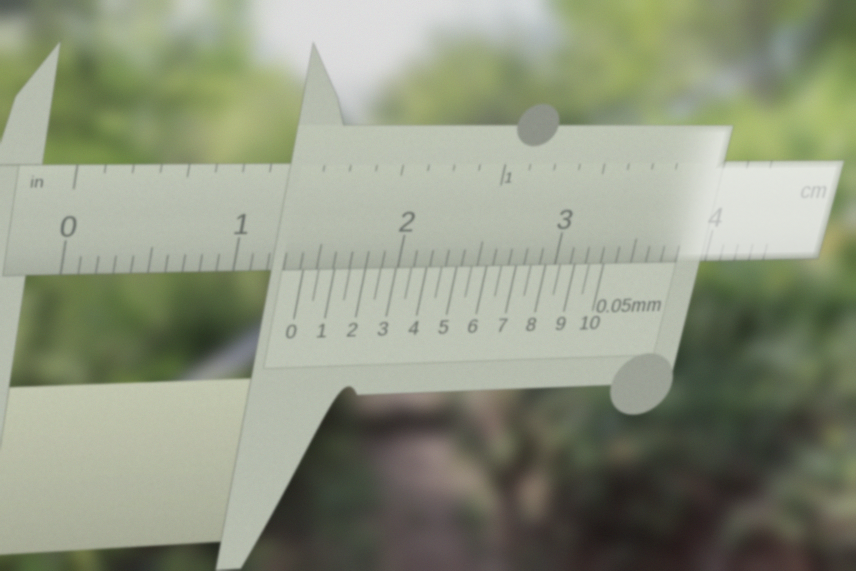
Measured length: 14.2 mm
